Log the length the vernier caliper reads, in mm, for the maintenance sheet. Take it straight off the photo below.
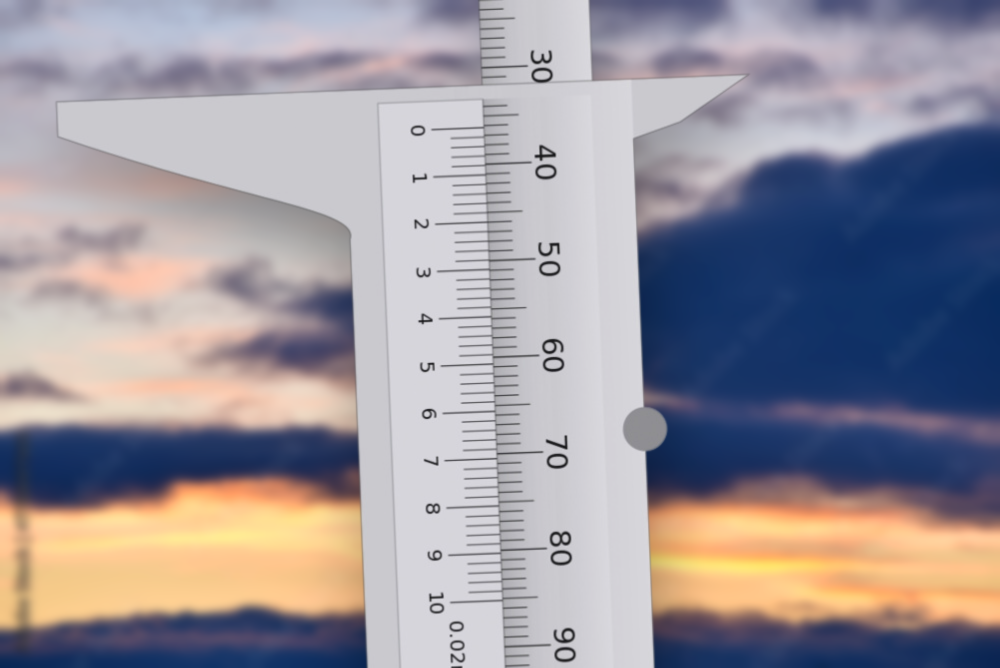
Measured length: 36.2 mm
